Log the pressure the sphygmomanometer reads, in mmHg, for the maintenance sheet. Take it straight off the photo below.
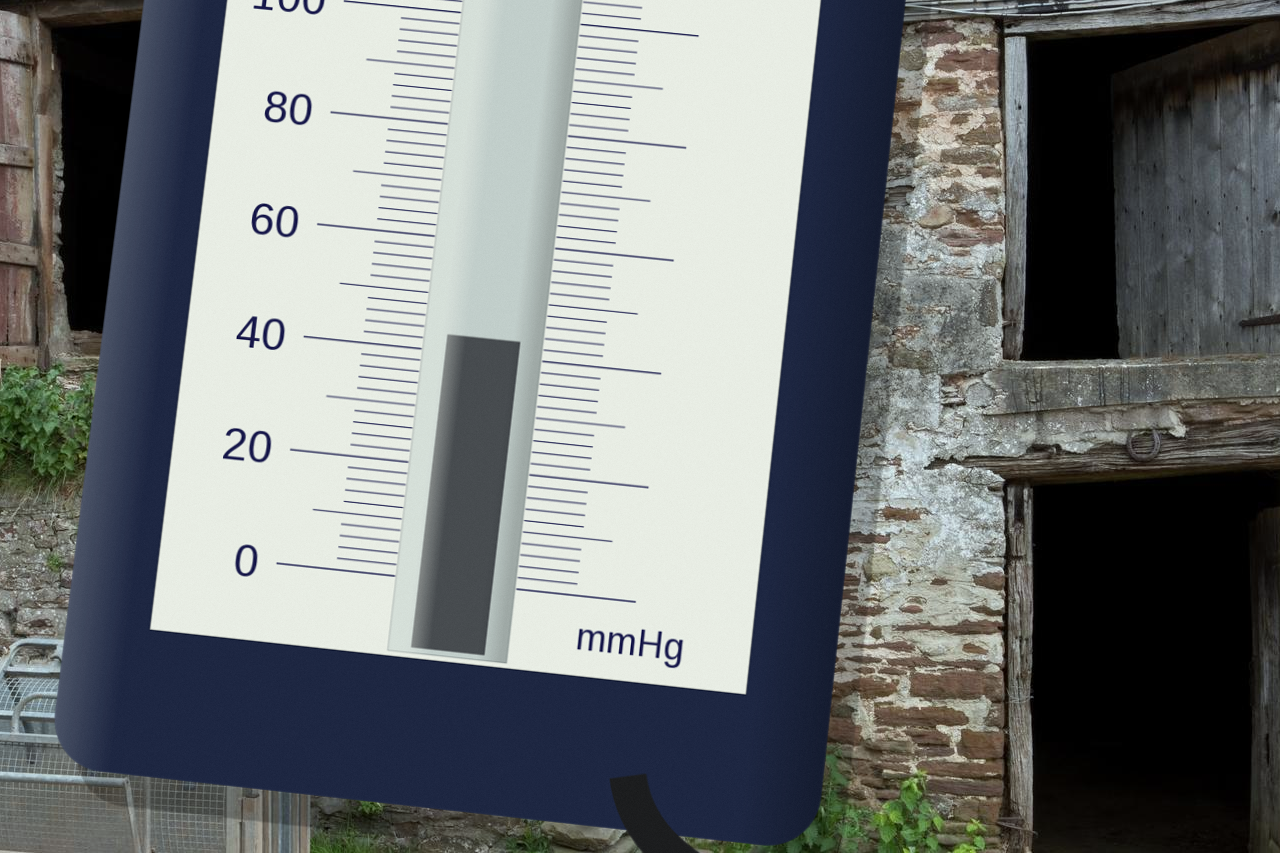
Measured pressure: 43 mmHg
